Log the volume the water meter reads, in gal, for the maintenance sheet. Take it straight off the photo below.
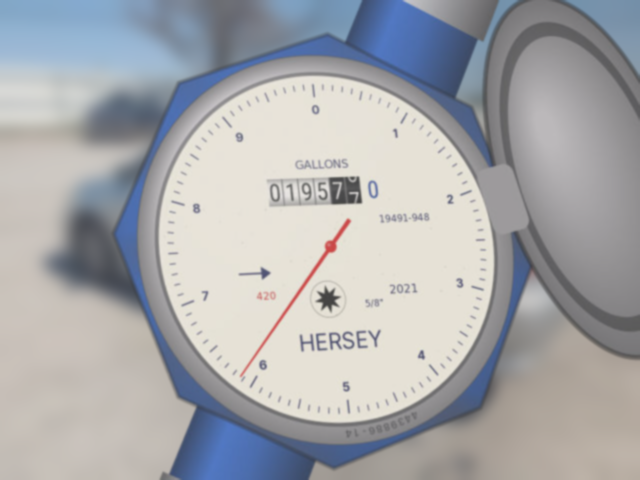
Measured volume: 195766.1 gal
